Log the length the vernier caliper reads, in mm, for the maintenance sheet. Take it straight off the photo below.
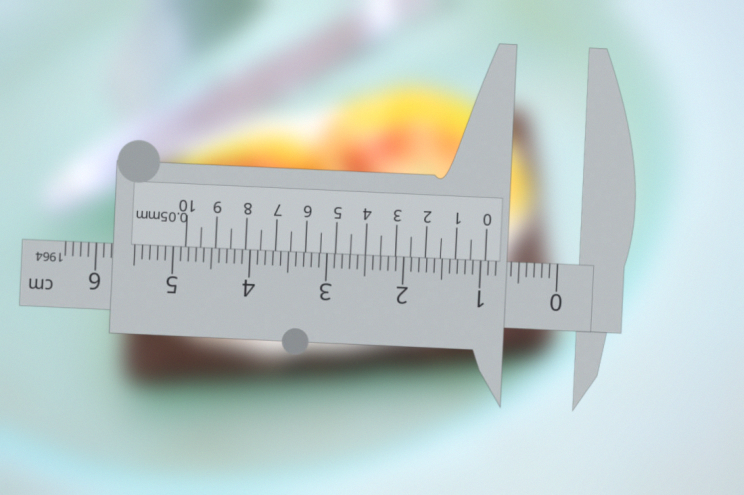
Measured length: 9.4 mm
